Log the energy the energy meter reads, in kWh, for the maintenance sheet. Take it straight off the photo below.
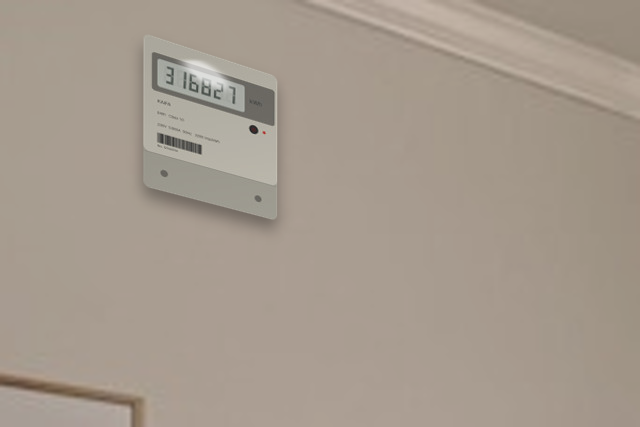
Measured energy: 316827 kWh
